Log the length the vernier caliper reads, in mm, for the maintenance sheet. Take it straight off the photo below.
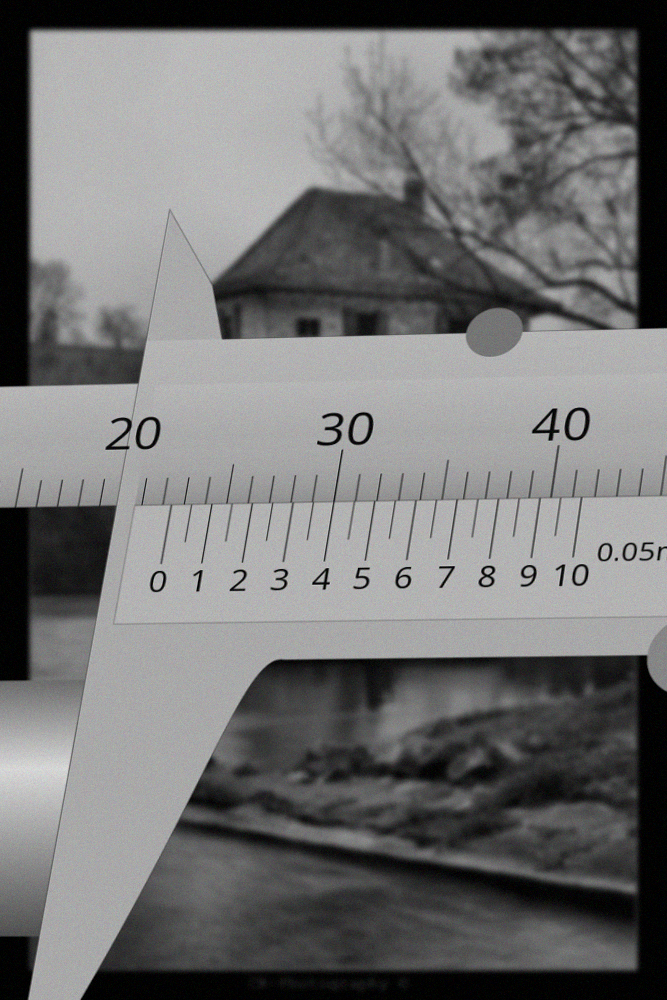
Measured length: 22.4 mm
